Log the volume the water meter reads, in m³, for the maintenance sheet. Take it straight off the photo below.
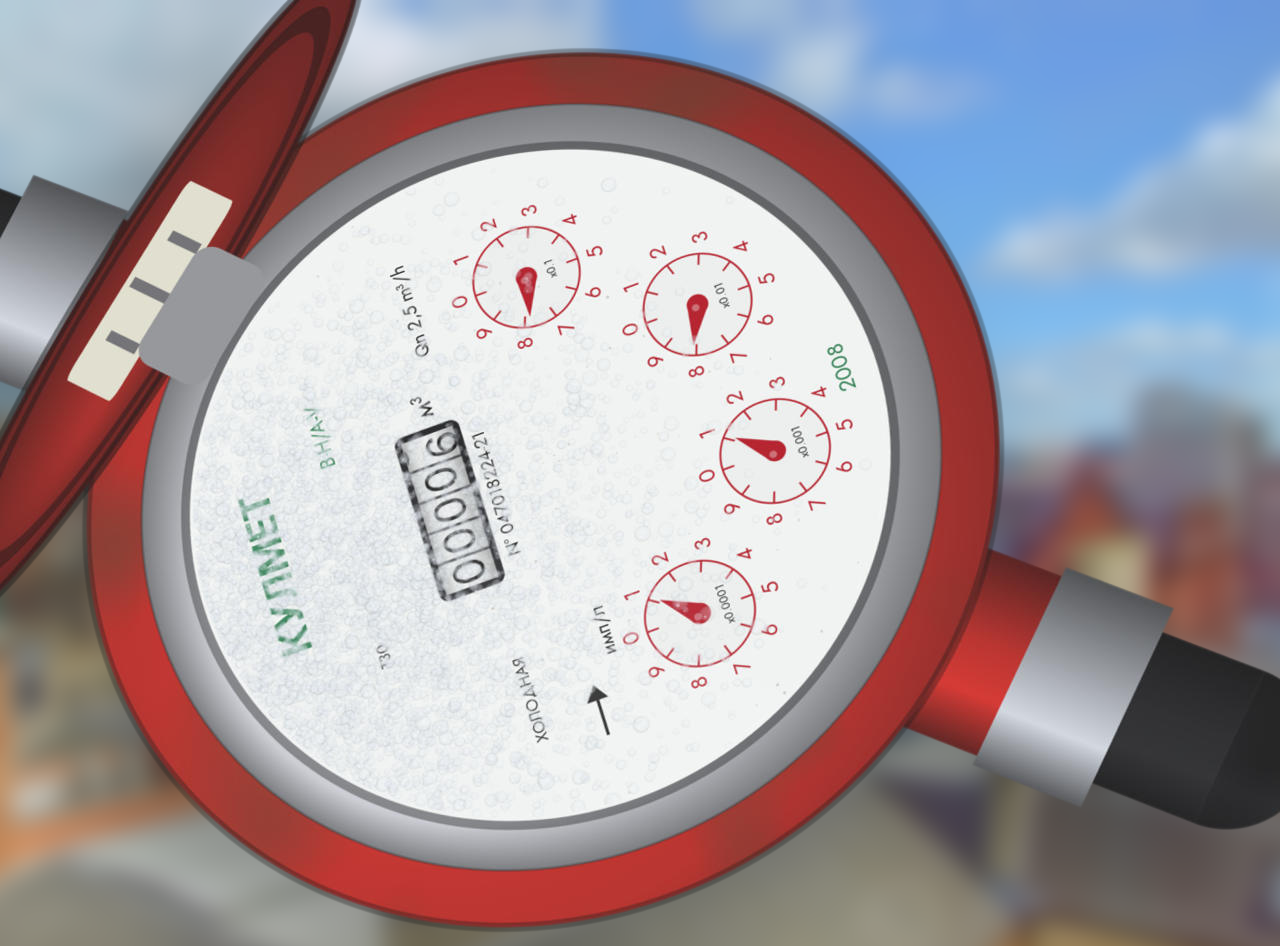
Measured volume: 5.7811 m³
